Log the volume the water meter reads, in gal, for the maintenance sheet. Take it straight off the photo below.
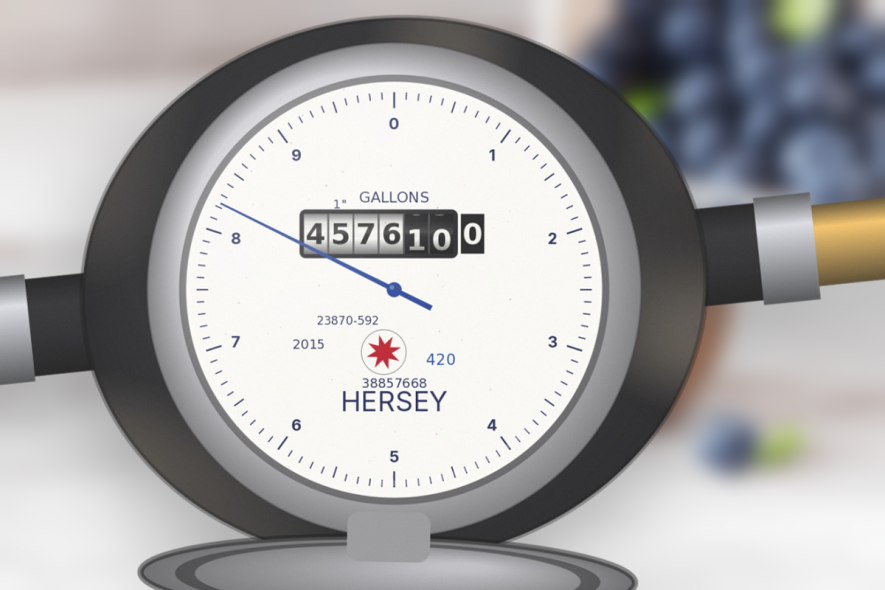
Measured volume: 4576098.2 gal
